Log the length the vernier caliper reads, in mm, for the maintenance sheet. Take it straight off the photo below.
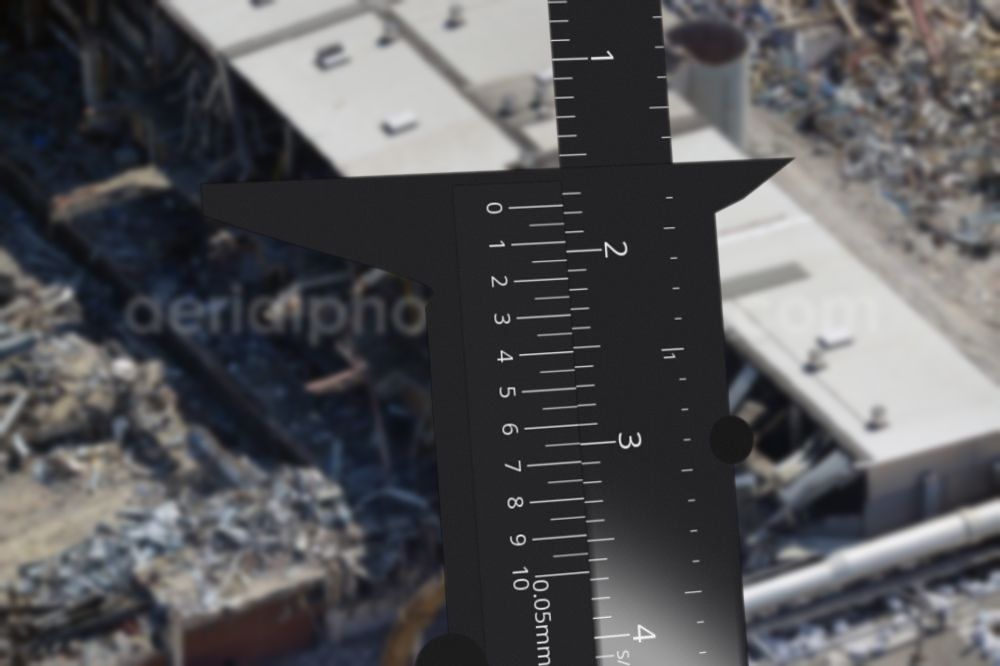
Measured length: 17.6 mm
